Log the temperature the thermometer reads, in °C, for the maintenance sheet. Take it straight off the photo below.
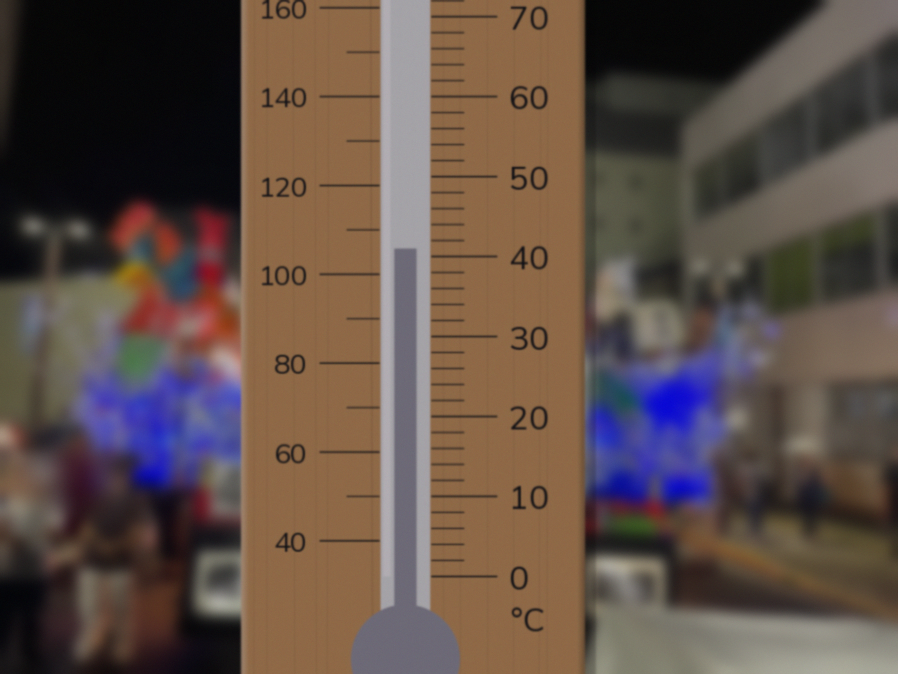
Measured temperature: 41 °C
